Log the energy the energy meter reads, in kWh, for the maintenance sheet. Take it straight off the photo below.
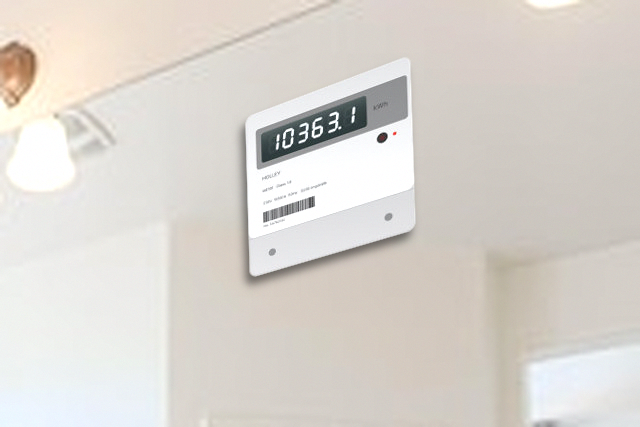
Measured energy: 10363.1 kWh
